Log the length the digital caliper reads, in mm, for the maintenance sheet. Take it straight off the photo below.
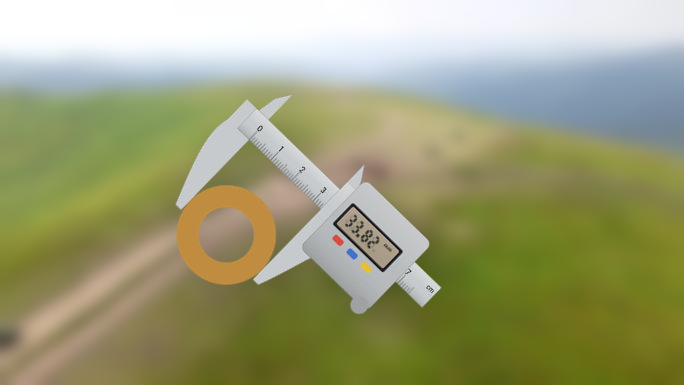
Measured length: 33.82 mm
